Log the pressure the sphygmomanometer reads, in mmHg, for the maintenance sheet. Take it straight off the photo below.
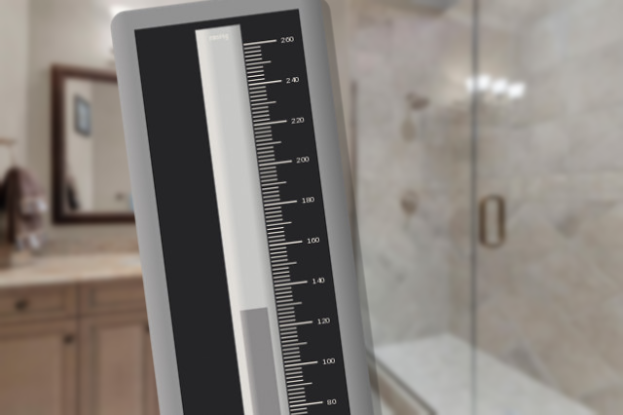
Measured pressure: 130 mmHg
